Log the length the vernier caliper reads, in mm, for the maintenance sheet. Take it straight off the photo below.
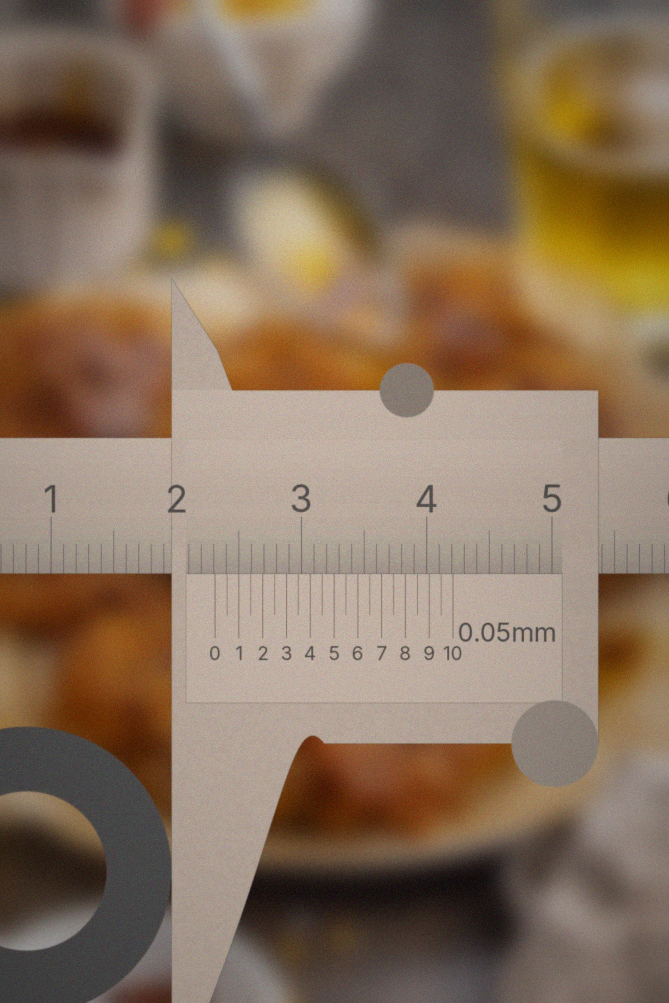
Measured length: 23.1 mm
